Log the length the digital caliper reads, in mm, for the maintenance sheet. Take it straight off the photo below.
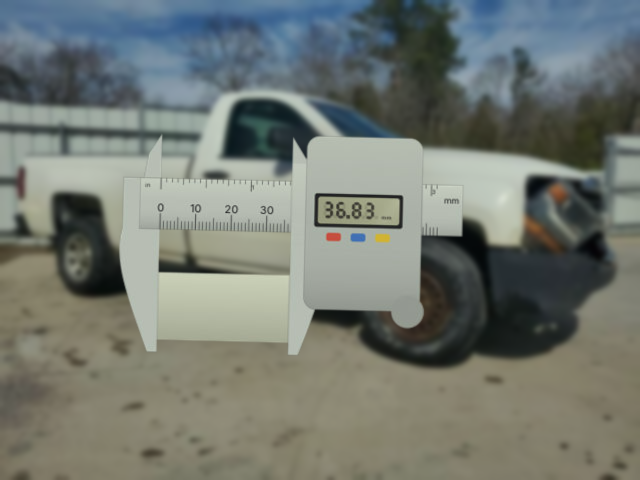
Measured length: 36.83 mm
